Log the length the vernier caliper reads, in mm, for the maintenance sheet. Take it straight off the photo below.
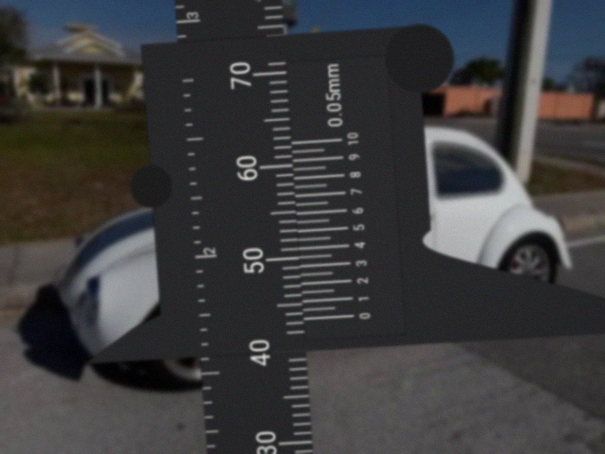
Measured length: 43.4 mm
